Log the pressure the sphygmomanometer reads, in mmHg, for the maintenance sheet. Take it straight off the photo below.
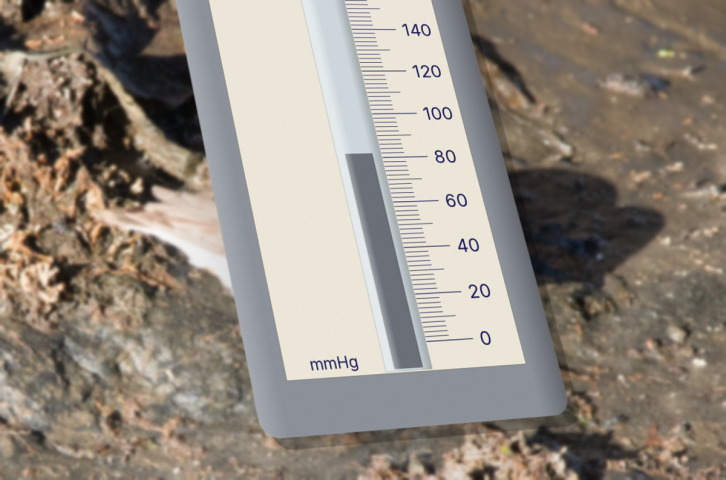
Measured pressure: 82 mmHg
